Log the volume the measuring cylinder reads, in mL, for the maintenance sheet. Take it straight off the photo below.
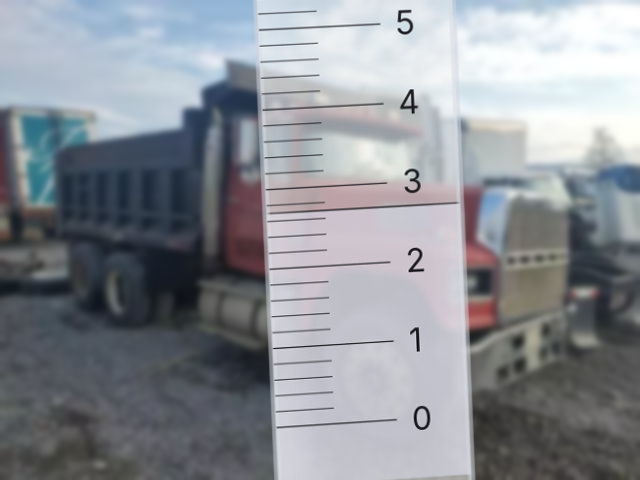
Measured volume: 2.7 mL
